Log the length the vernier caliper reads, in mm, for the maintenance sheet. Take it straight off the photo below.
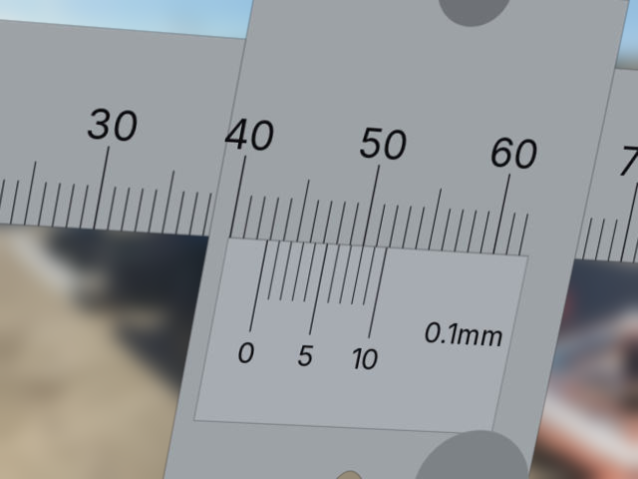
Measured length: 42.8 mm
